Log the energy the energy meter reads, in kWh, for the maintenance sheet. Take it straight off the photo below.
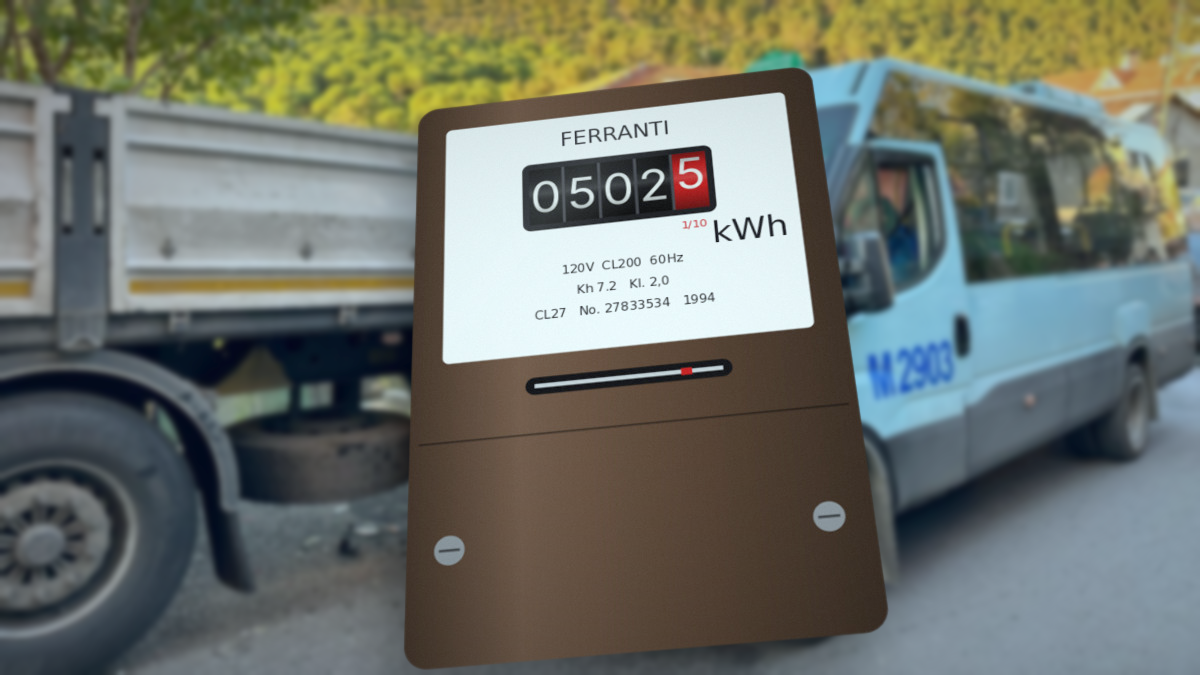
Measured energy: 502.5 kWh
